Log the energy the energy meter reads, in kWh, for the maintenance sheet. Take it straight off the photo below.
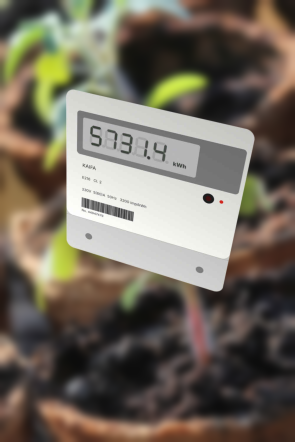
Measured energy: 5731.4 kWh
